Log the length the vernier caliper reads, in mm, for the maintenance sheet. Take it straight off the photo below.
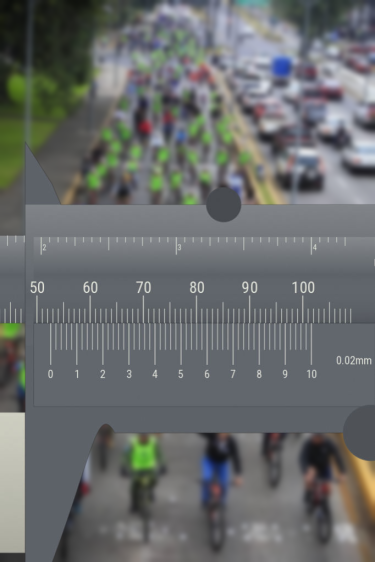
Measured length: 52.6 mm
